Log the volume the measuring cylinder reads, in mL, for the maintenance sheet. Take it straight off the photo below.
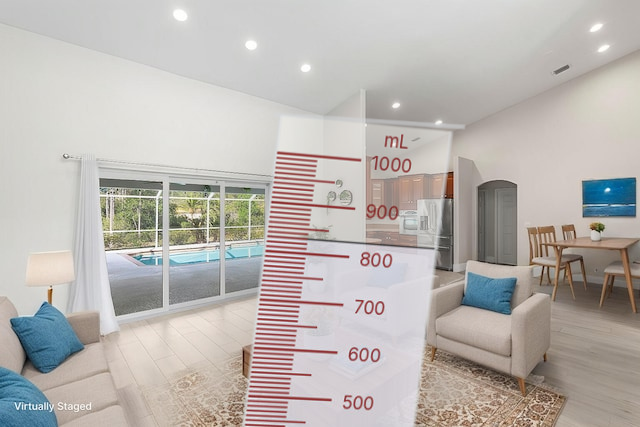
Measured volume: 830 mL
